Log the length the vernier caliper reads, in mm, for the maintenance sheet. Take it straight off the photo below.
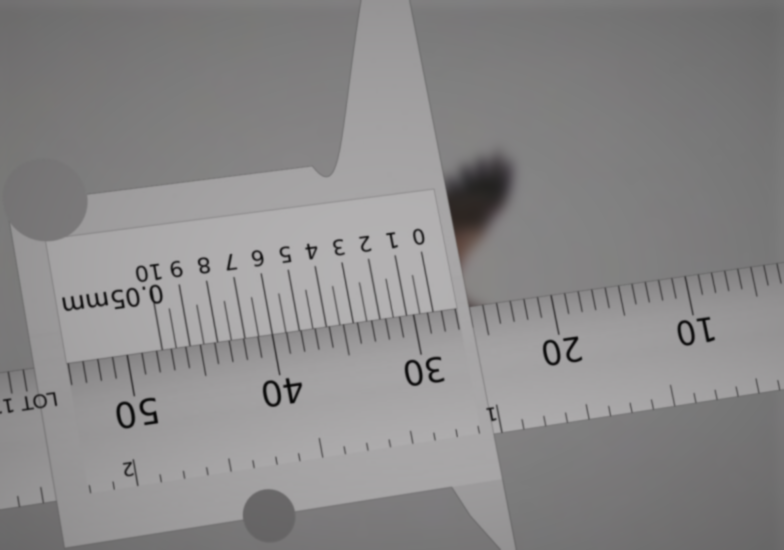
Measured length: 28.6 mm
